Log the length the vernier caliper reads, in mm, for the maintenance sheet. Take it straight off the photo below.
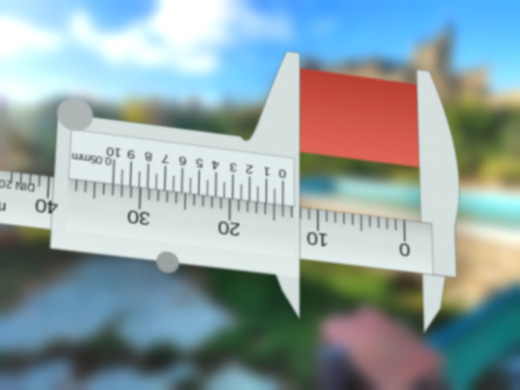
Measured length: 14.0 mm
